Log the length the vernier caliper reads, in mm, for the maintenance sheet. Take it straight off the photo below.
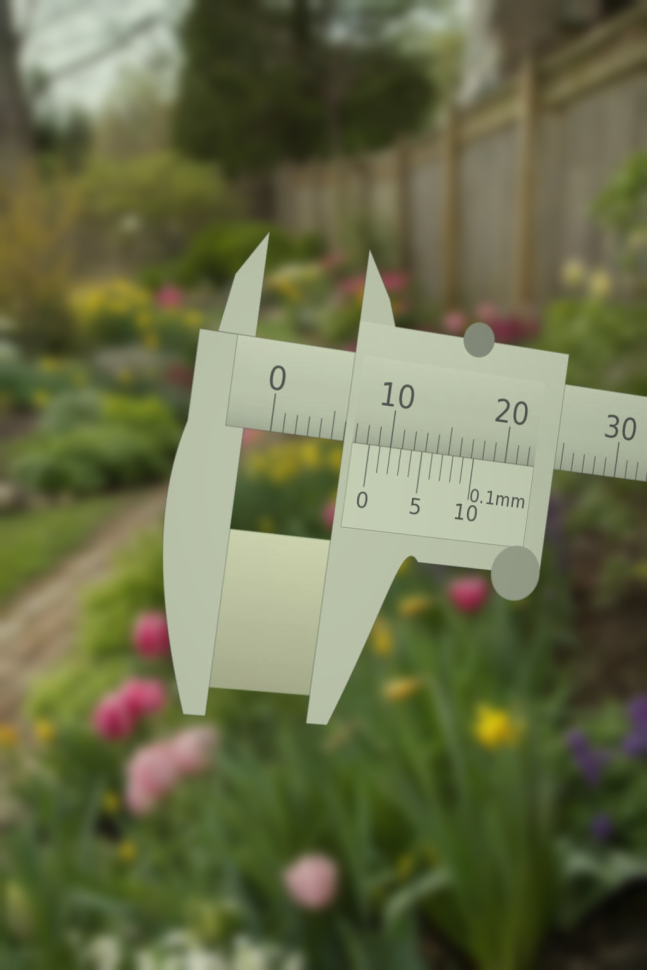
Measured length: 8.2 mm
